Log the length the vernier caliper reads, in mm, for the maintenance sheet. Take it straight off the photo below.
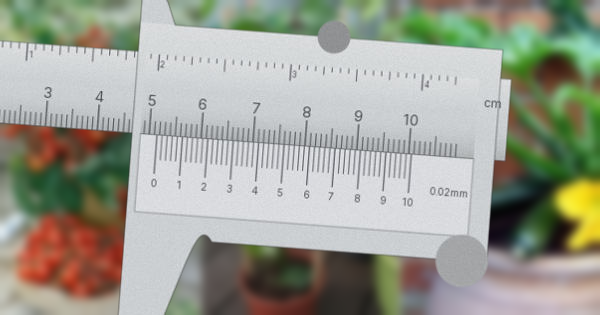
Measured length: 51.5 mm
